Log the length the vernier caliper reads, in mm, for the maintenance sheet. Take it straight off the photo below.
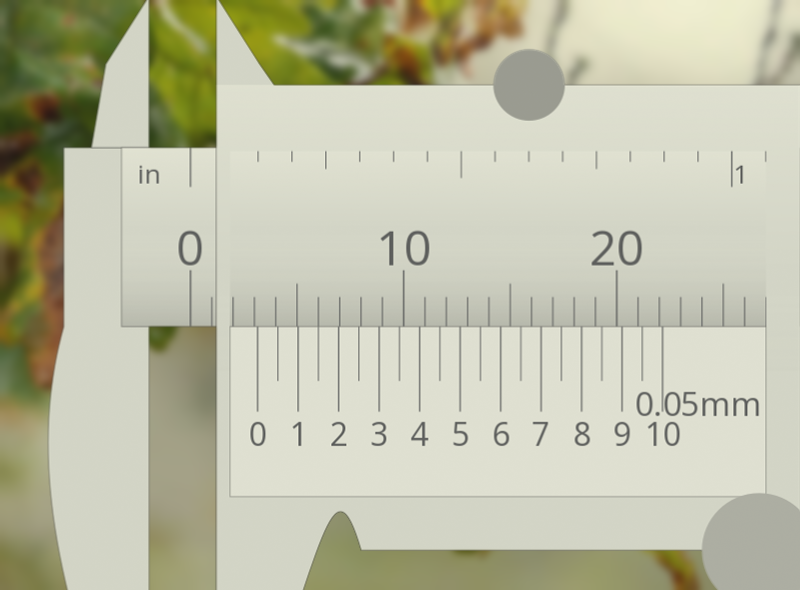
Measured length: 3.15 mm
